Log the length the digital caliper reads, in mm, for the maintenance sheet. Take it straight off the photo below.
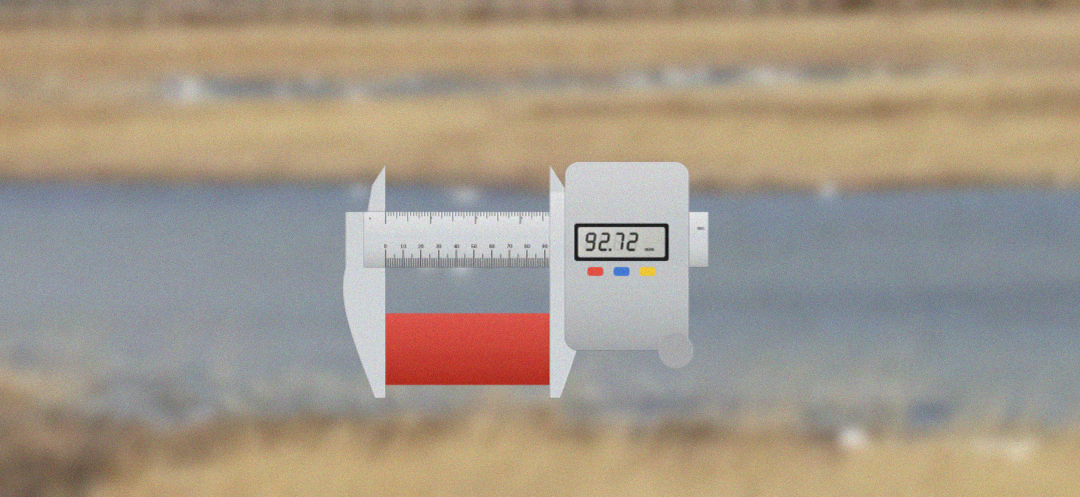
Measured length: 92.72 mm
